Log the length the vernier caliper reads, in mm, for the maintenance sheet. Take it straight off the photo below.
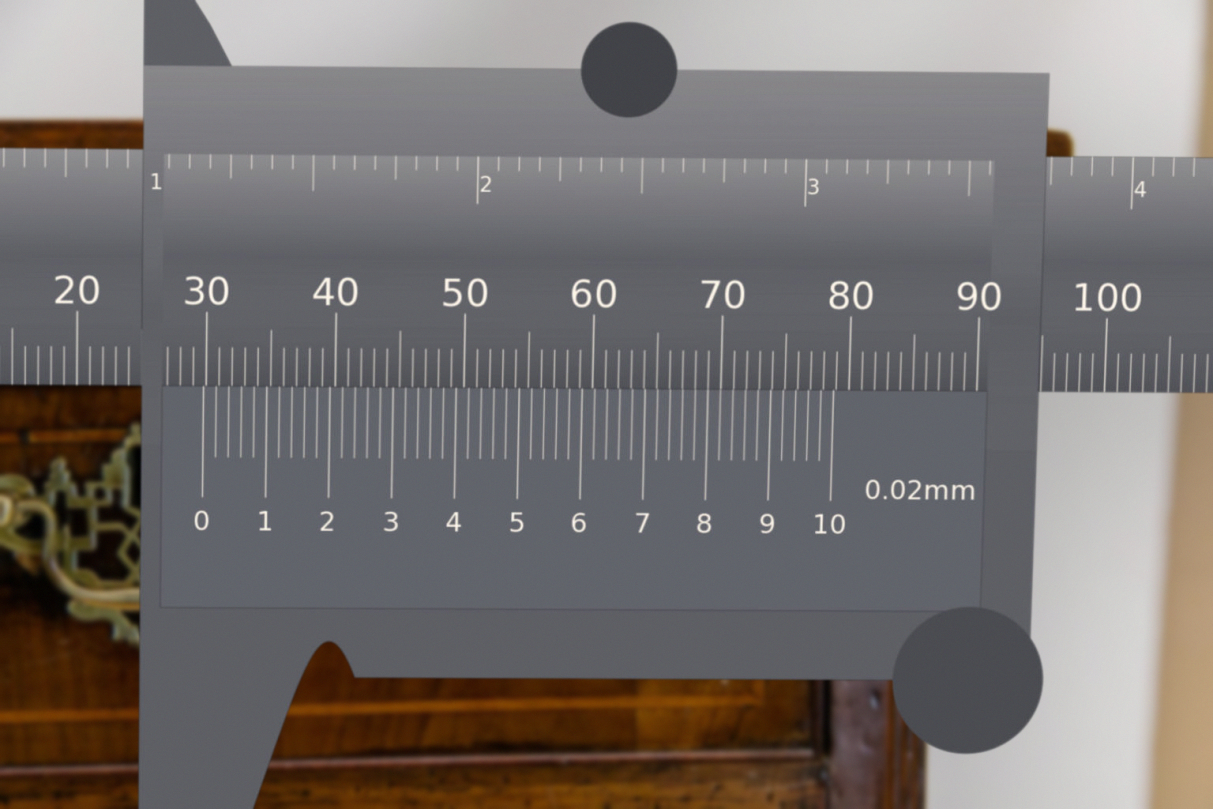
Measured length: 29.8 mm
